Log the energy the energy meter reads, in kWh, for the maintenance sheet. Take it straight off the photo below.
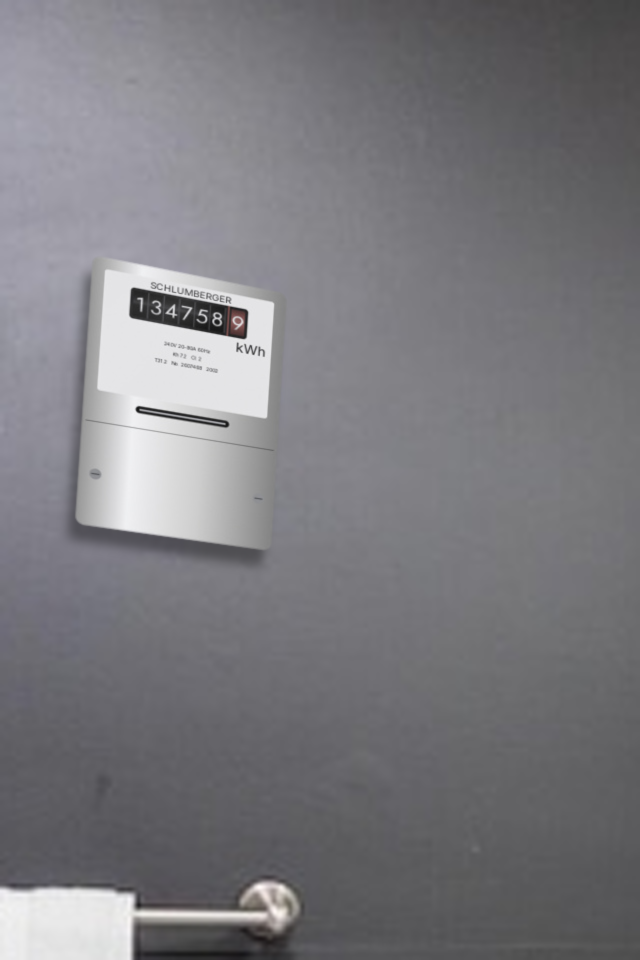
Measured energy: 134758.9 kWh
